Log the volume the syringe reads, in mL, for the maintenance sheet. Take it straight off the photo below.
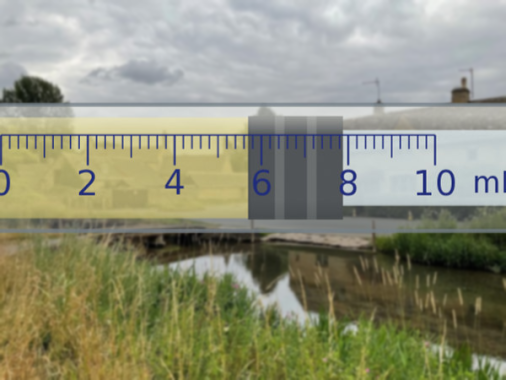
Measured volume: 5.7 mL
